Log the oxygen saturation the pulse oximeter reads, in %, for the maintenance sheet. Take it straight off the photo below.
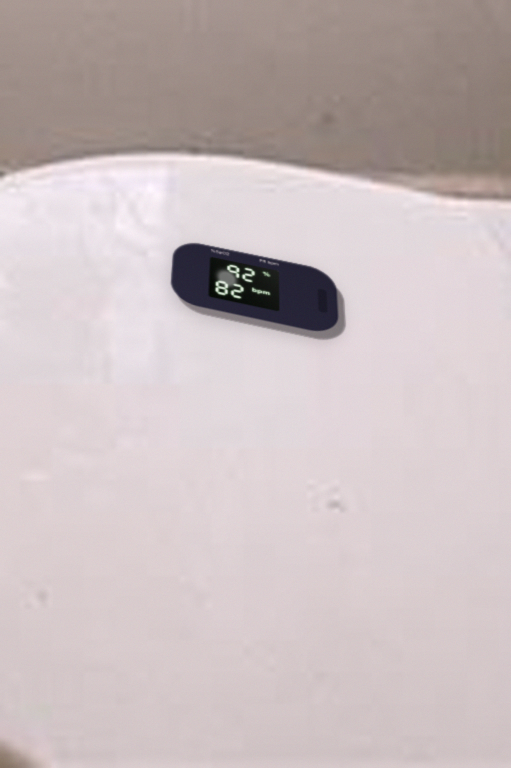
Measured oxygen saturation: 92 %
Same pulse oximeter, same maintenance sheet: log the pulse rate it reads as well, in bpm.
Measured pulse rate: 82 bpm
